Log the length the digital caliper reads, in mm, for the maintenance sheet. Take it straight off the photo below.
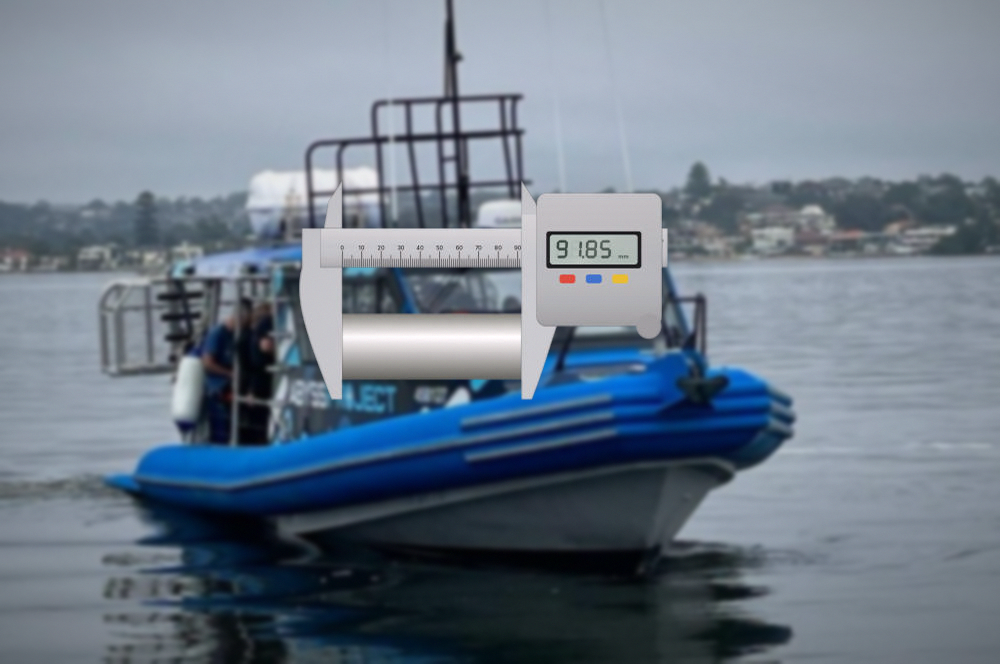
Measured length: 91.85 mm
